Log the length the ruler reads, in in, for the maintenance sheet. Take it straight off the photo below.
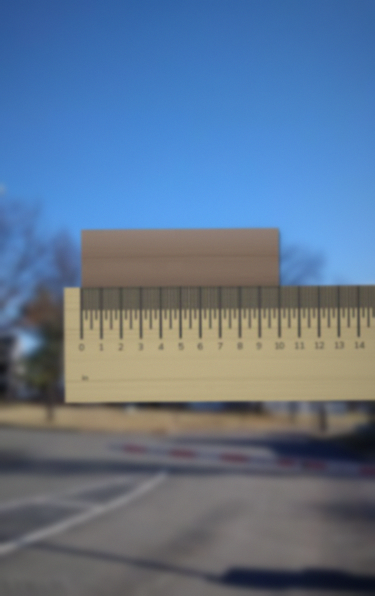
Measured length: 10 in
